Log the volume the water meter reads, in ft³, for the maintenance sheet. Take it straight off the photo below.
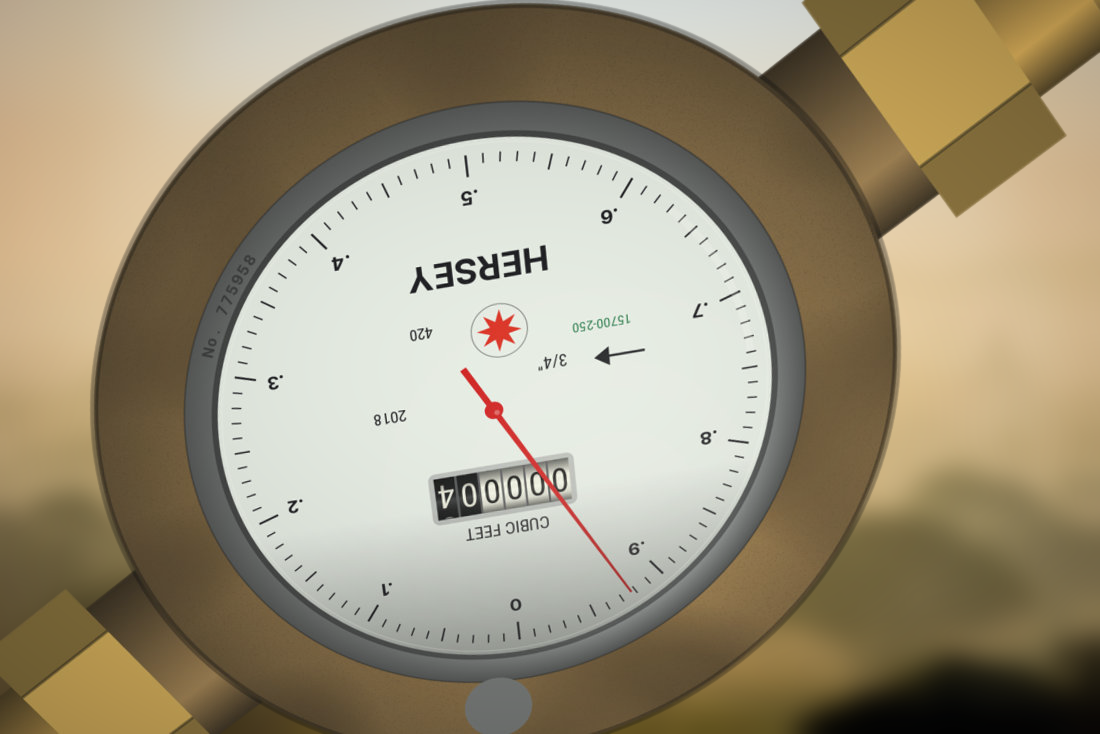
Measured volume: 3.92 ft³
